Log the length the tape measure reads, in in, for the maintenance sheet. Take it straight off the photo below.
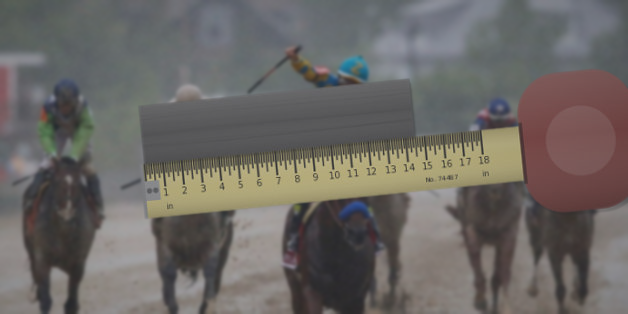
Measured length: 14.5 in
